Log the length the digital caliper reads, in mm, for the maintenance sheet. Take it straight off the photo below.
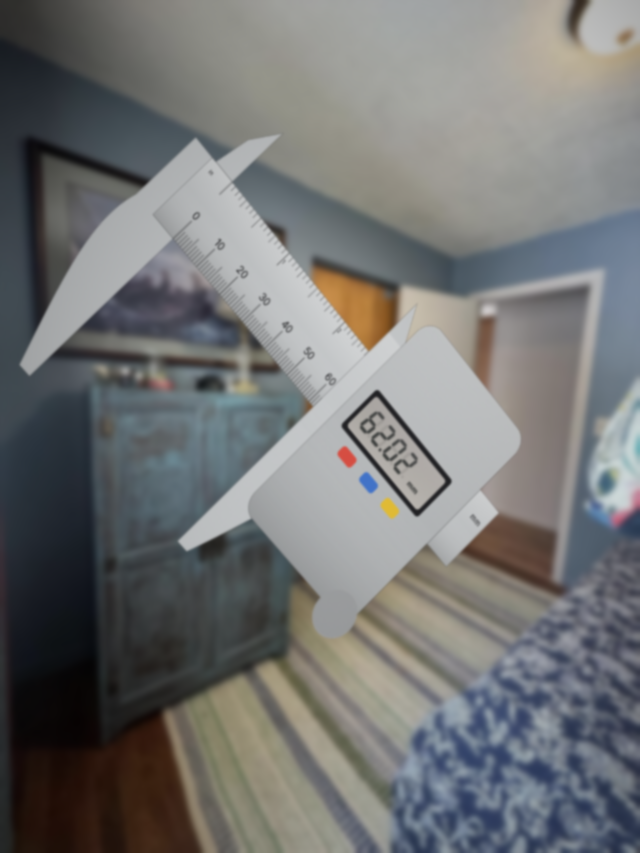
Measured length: 62.02 mm
